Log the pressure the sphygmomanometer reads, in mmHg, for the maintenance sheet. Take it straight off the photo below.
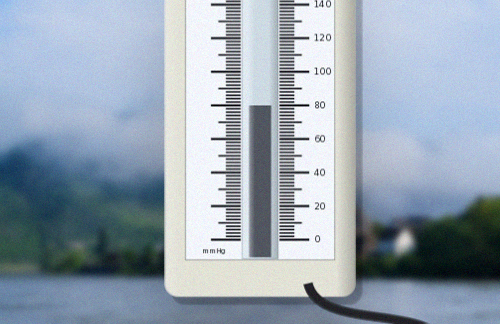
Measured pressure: 80 mmHg
